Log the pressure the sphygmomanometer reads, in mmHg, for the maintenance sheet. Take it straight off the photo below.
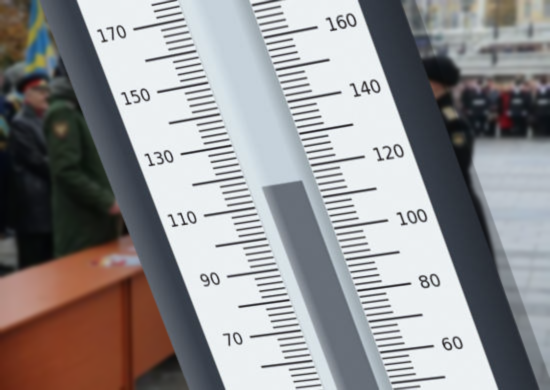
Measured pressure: 116 mmHg
